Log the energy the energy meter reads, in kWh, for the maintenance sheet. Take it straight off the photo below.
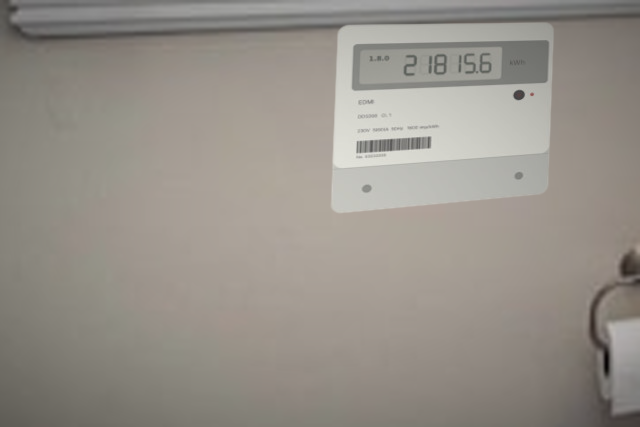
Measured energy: 21815.6 kWh
